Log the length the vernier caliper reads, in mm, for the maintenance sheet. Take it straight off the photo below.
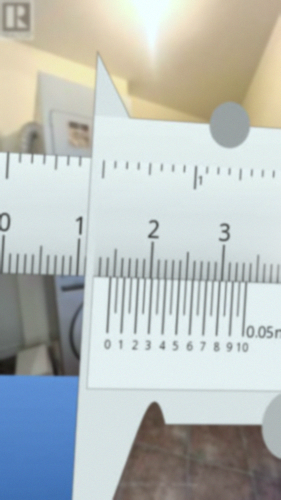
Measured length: 14.5 mm
